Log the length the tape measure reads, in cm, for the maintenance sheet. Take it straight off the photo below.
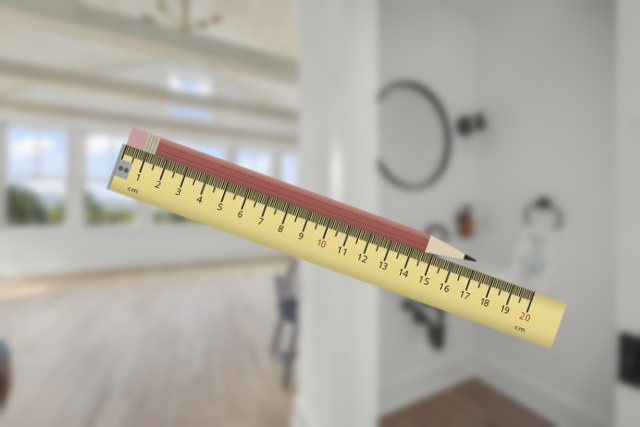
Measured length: 17 cm
